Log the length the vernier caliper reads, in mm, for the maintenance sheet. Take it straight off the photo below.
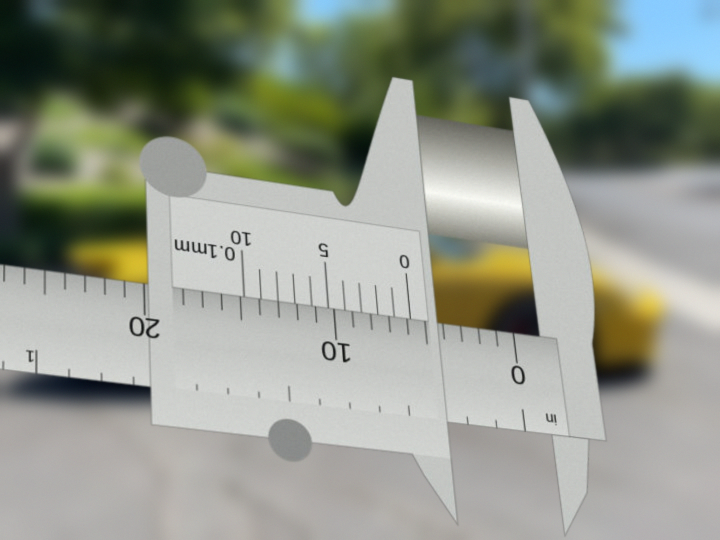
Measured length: 5.8 mm
